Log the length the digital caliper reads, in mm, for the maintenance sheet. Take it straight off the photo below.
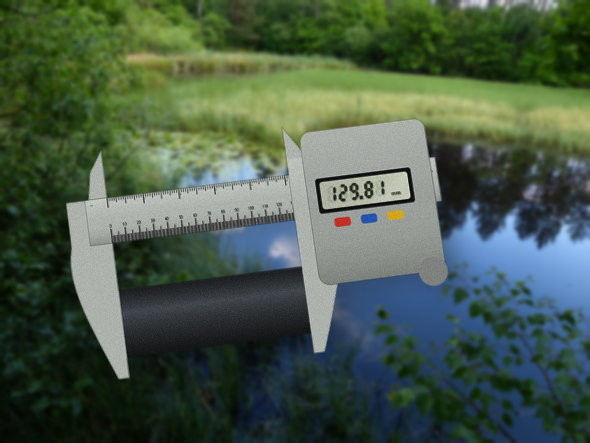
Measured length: 129.81 mm
